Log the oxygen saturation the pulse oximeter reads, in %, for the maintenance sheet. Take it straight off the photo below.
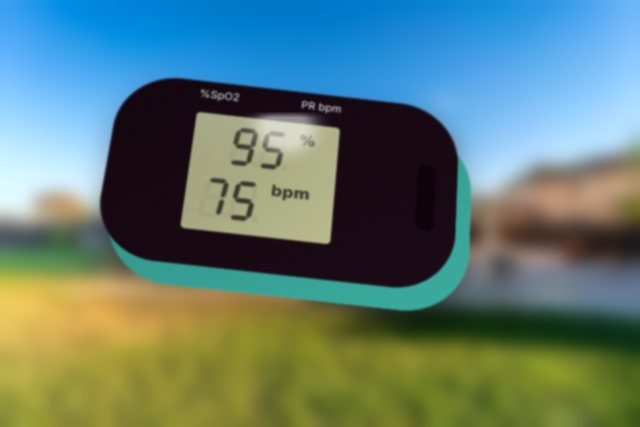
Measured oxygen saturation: 95 %
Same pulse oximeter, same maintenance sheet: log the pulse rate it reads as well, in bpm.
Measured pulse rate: 75 bpm
